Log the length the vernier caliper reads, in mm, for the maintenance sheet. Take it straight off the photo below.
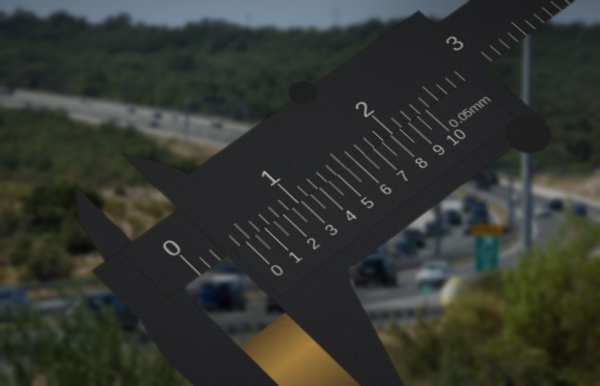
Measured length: 4.6 mm
